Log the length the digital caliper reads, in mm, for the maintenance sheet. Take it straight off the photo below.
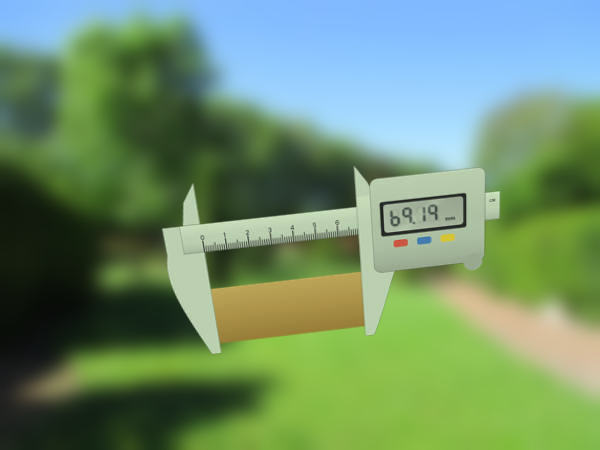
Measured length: 69.19 mm
